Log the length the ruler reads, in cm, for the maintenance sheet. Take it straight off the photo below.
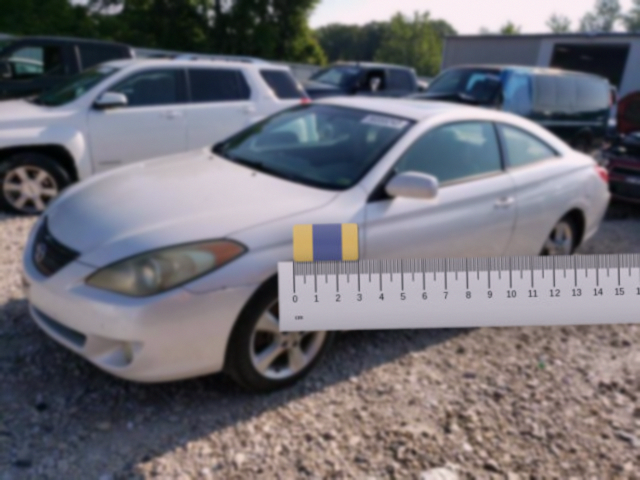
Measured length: 3 cm
